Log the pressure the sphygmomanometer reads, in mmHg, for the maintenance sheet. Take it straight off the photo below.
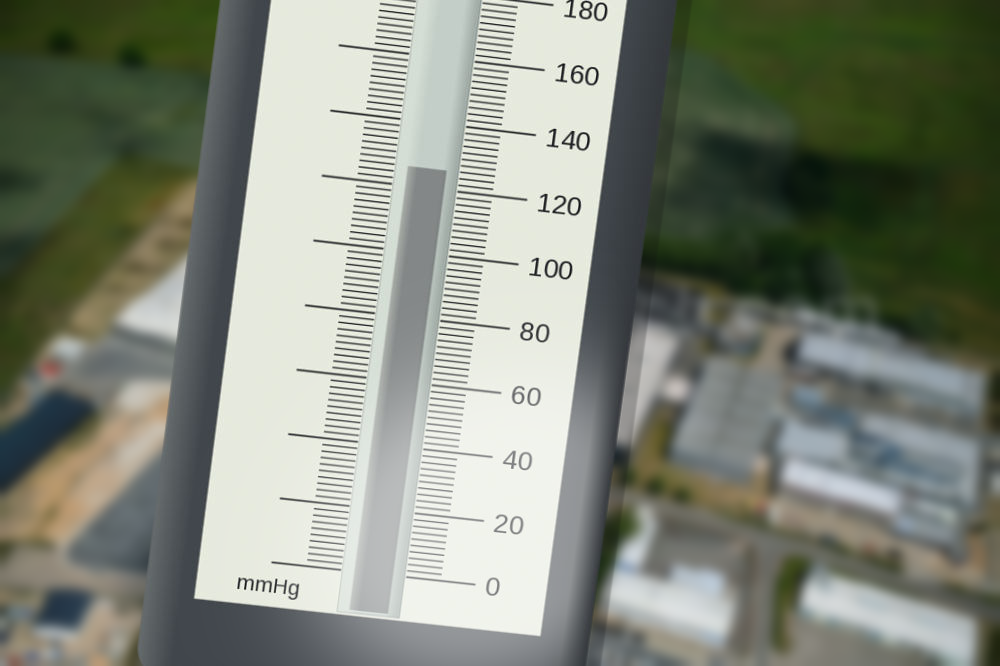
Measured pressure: 126 mmHg
